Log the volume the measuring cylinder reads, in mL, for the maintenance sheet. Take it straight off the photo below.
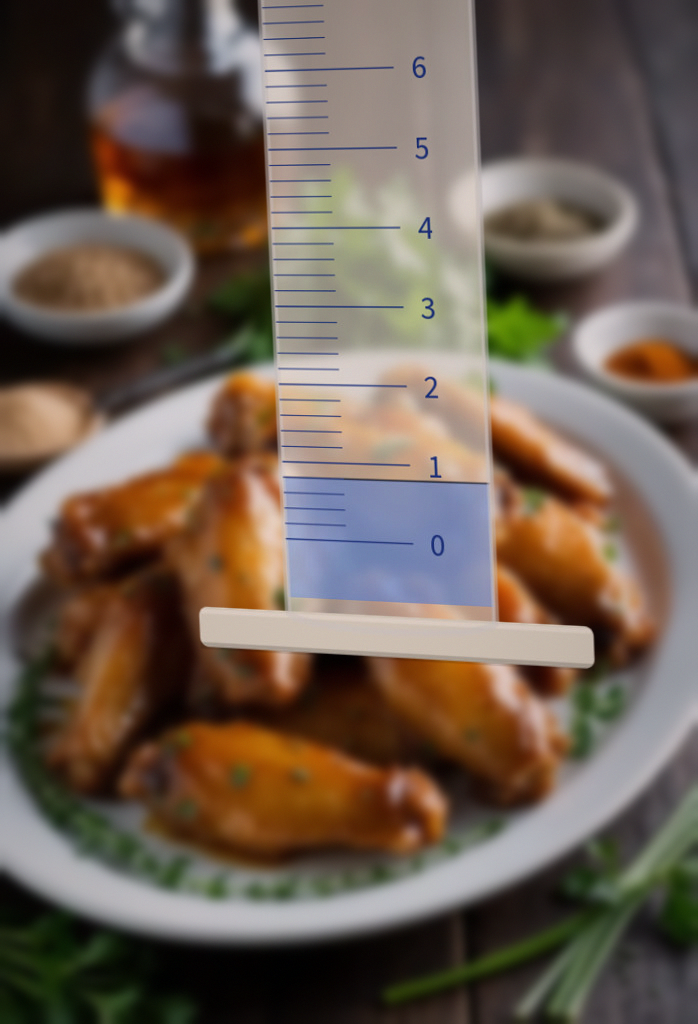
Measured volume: 0.8 mL
